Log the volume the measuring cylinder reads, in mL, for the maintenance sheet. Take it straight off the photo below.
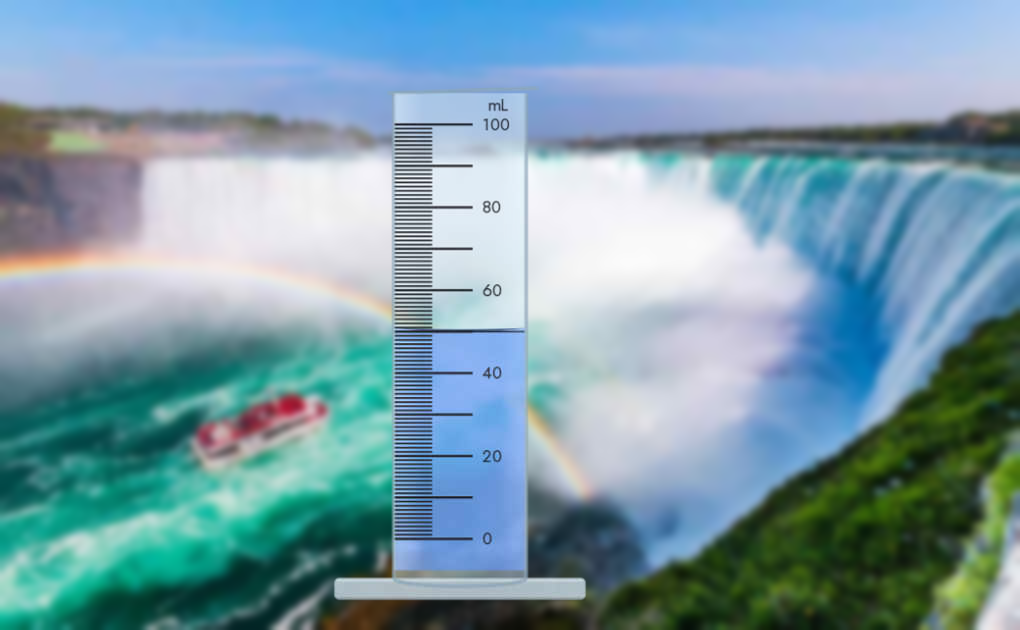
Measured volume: 50 mL
